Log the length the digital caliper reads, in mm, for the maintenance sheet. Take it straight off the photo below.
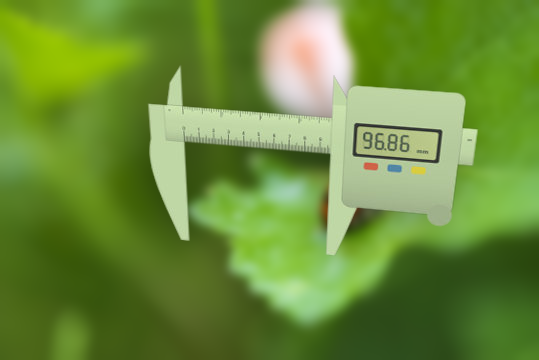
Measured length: 96.86 mm
